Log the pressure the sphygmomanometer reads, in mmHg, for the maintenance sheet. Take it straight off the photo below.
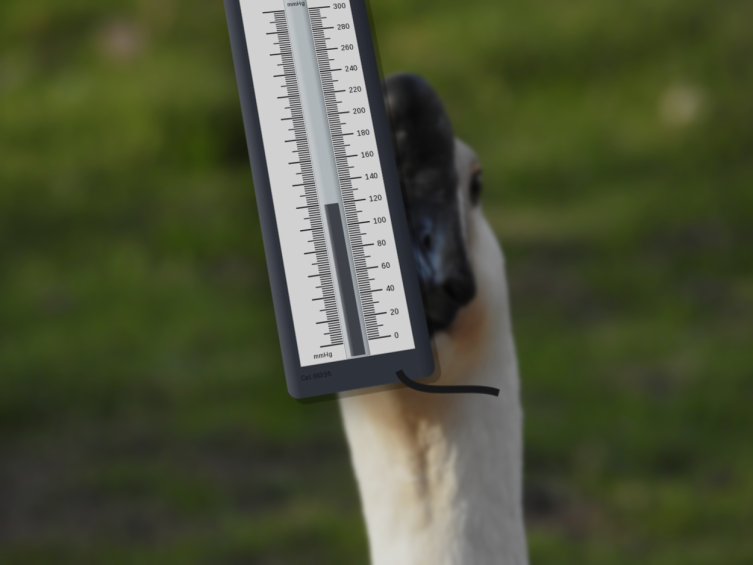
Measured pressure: 120 mmHg
